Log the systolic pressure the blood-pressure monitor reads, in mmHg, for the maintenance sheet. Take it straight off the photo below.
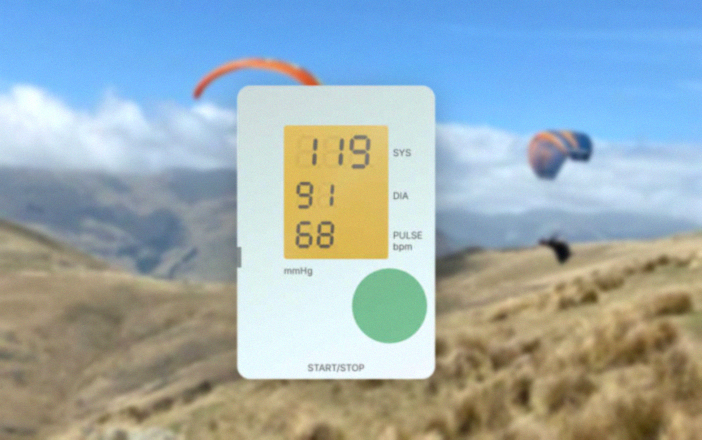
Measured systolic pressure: 119 mmHg
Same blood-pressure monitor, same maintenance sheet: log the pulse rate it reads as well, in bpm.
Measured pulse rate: 68 bpm
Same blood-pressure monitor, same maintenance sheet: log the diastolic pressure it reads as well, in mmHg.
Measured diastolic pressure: 91 mmHg
